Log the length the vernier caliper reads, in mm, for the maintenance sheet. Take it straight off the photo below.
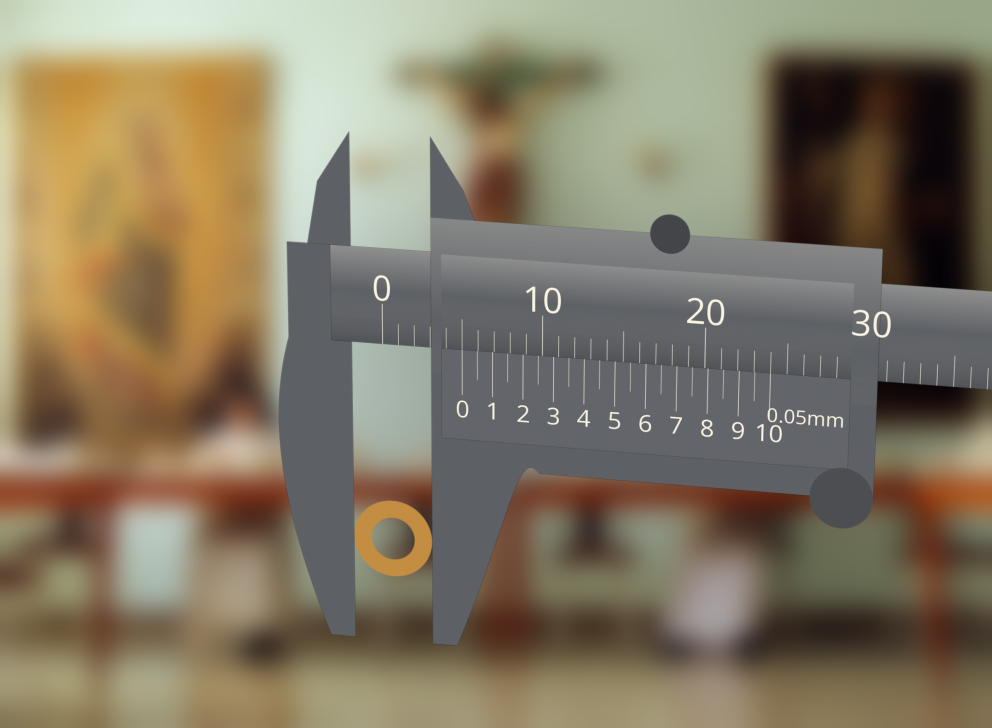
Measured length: 5.0 mm
